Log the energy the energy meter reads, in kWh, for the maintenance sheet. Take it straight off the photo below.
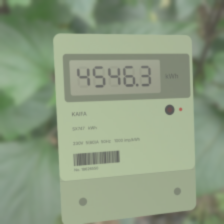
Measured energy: 4546.3 kWh
